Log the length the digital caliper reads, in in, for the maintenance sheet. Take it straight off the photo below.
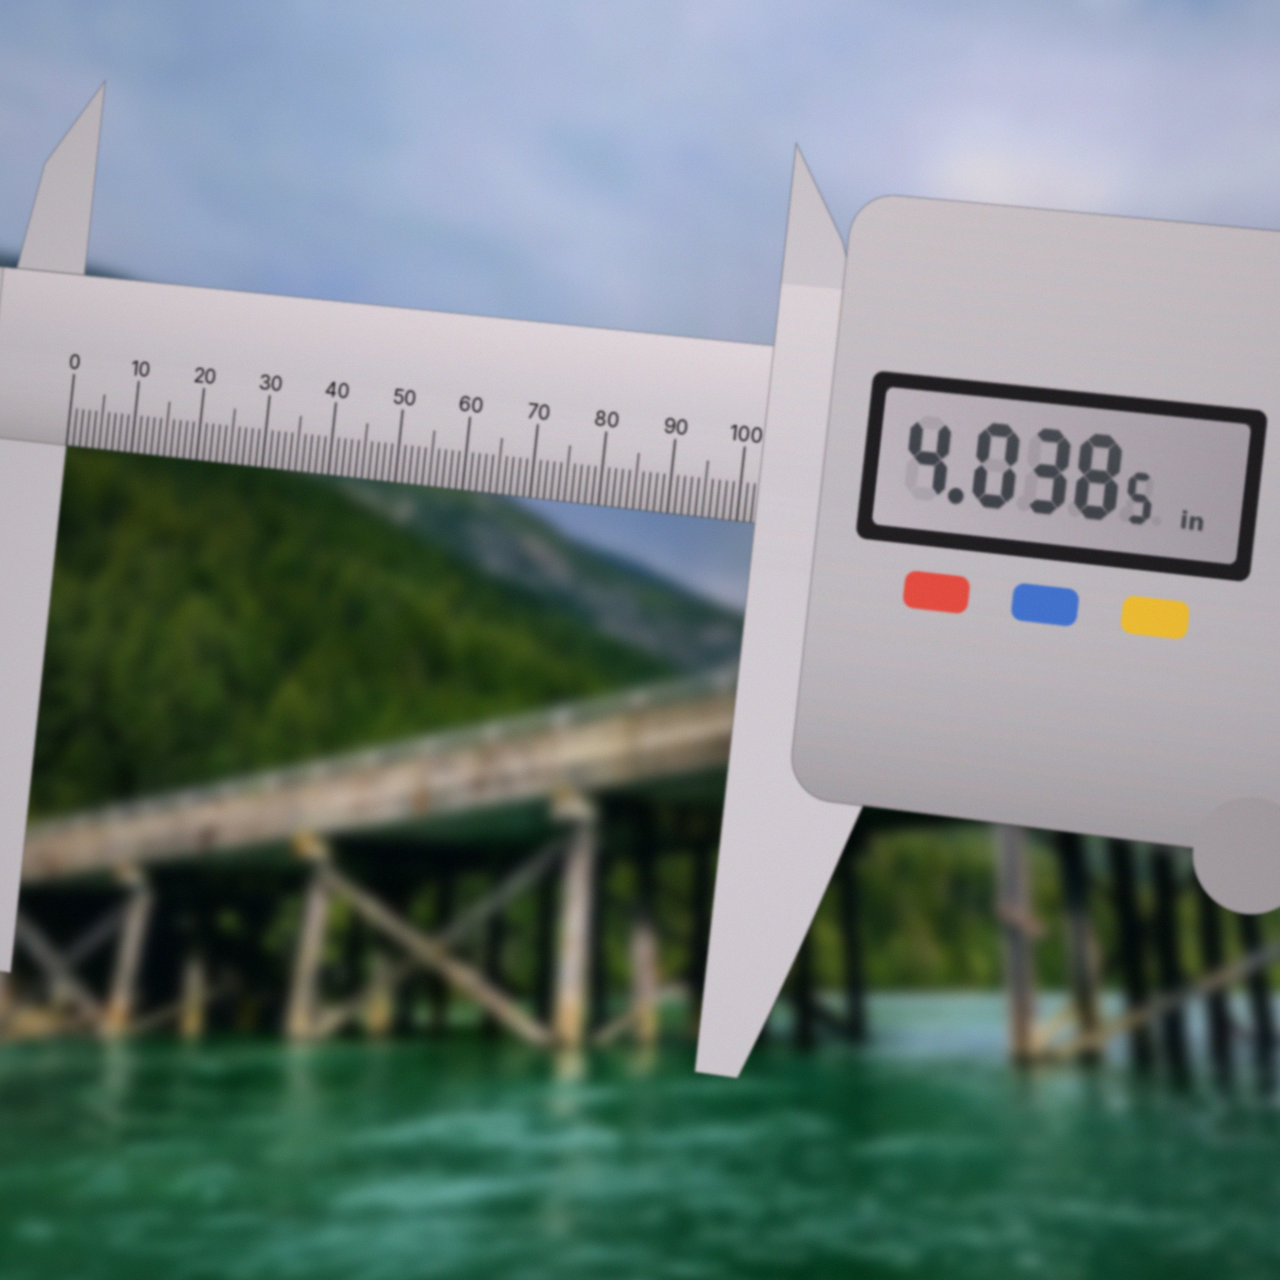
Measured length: 4.0385 in
